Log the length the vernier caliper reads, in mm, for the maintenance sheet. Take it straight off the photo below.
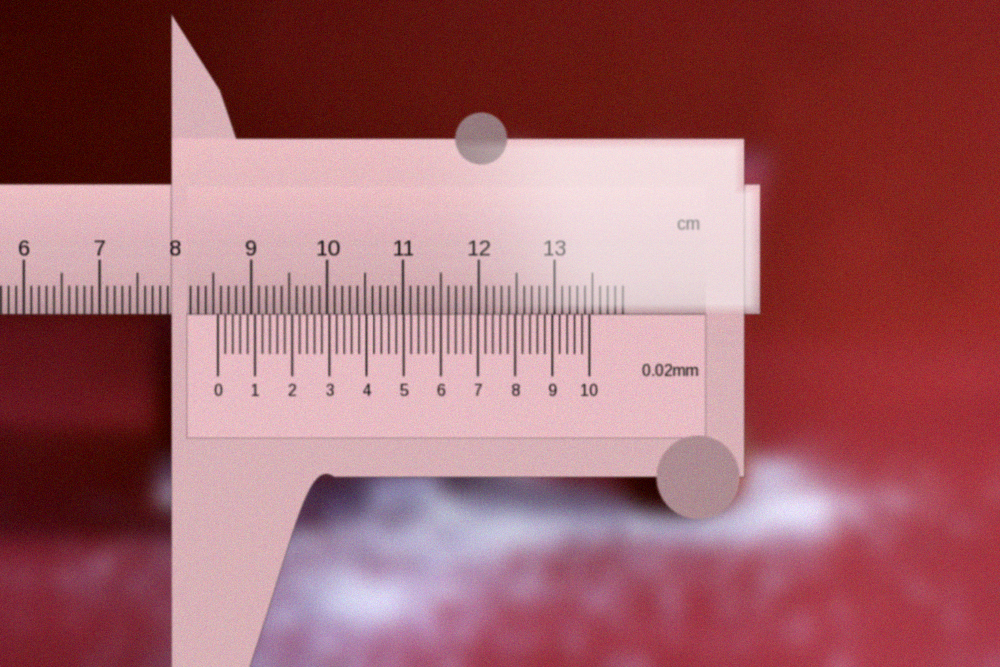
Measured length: 85.6 mm
